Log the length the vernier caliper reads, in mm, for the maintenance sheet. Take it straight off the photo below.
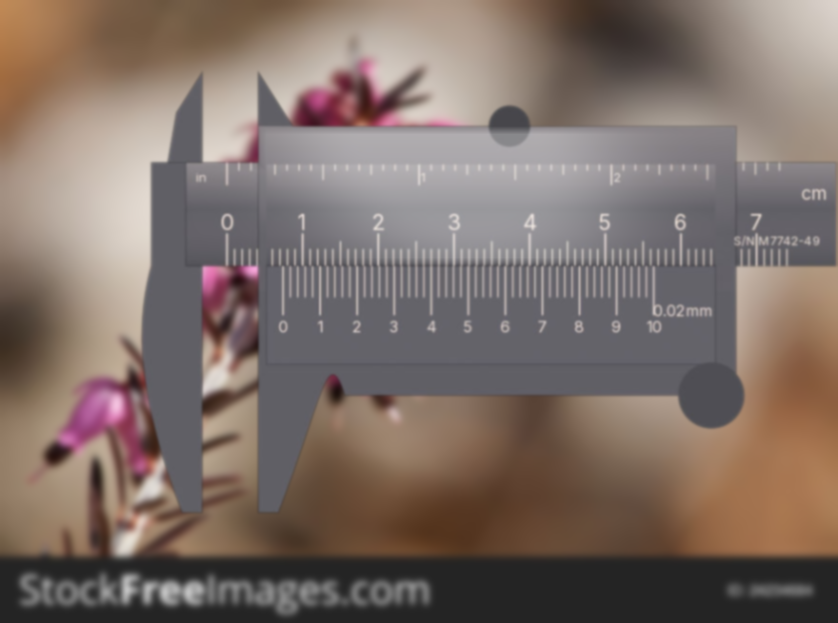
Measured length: 7.4 mm
